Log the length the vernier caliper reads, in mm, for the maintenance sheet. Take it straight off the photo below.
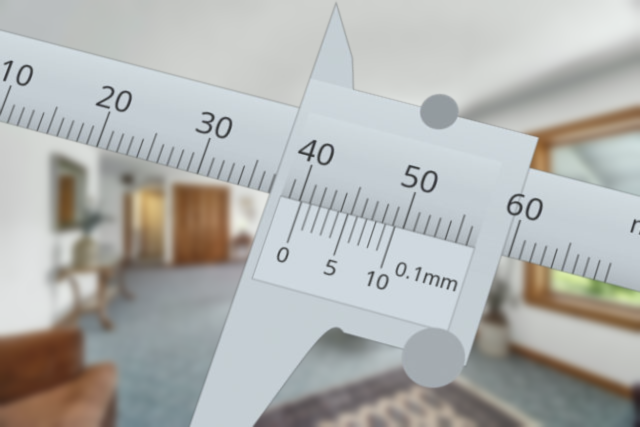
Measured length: 40.2 mm
